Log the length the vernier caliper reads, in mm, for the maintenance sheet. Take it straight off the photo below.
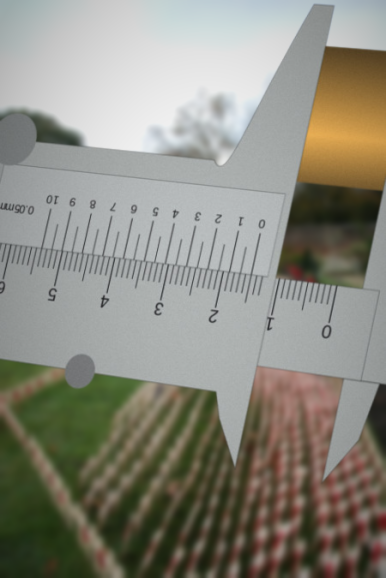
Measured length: 15.0 mm
